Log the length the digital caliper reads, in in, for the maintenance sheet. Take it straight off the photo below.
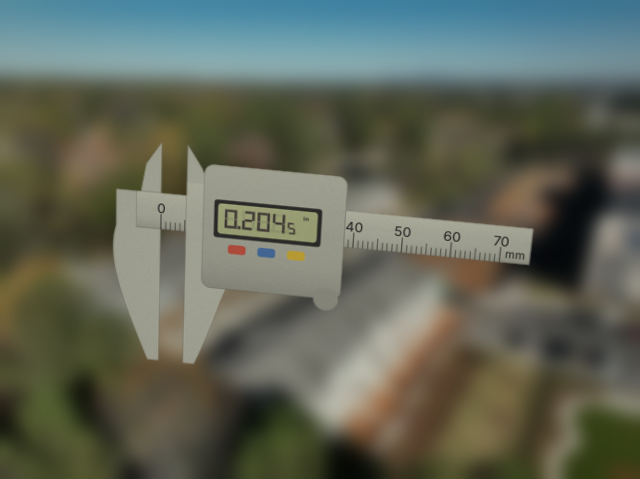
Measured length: 0.2045 in
